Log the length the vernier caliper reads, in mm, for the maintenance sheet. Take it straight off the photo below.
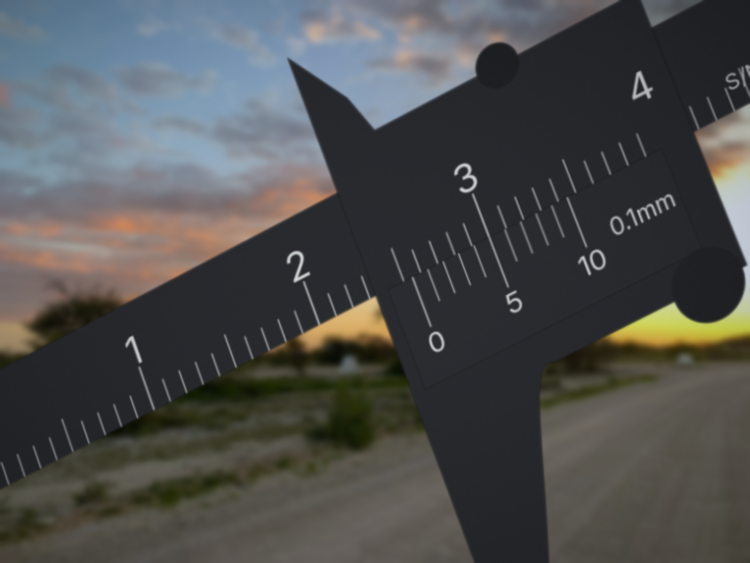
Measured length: 25.5 mm
